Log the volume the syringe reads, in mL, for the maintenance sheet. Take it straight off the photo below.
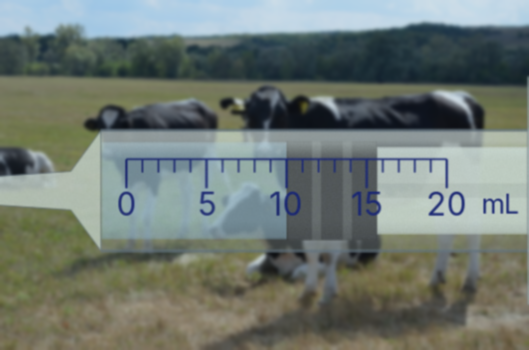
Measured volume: 10 mL
